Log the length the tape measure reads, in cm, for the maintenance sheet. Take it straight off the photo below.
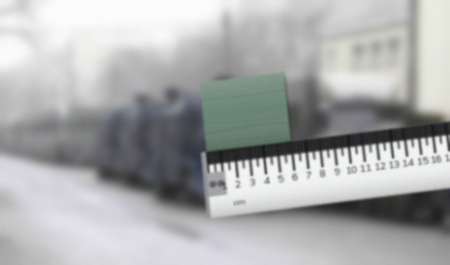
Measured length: 6 cm
